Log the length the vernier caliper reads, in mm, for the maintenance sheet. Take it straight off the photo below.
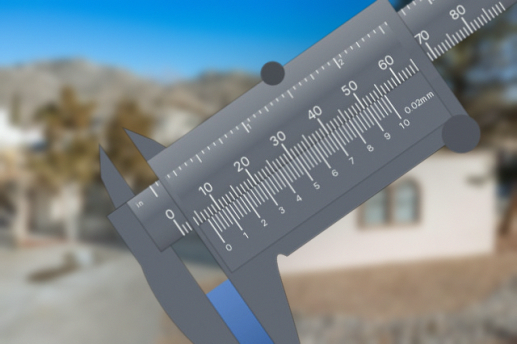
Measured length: 6.5 mm
